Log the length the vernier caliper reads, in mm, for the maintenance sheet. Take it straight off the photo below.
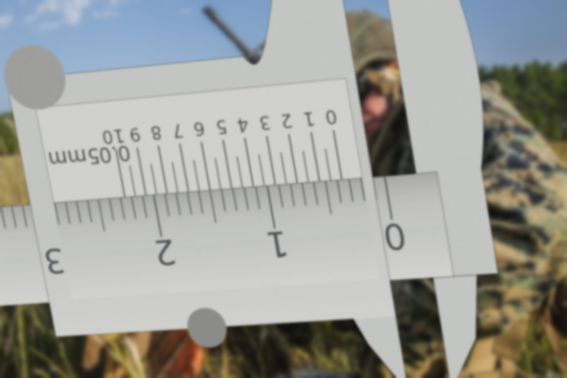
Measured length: 3.6 mm
